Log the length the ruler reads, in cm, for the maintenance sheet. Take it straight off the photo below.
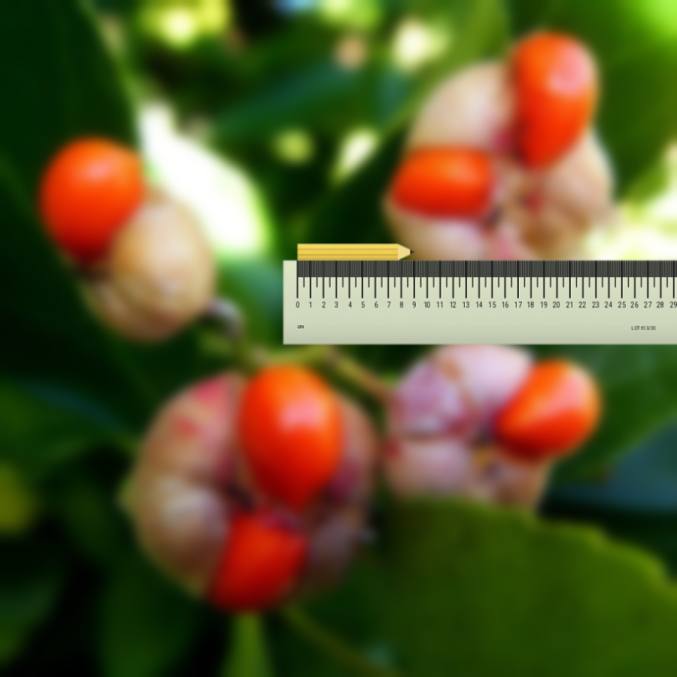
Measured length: 9 cm
